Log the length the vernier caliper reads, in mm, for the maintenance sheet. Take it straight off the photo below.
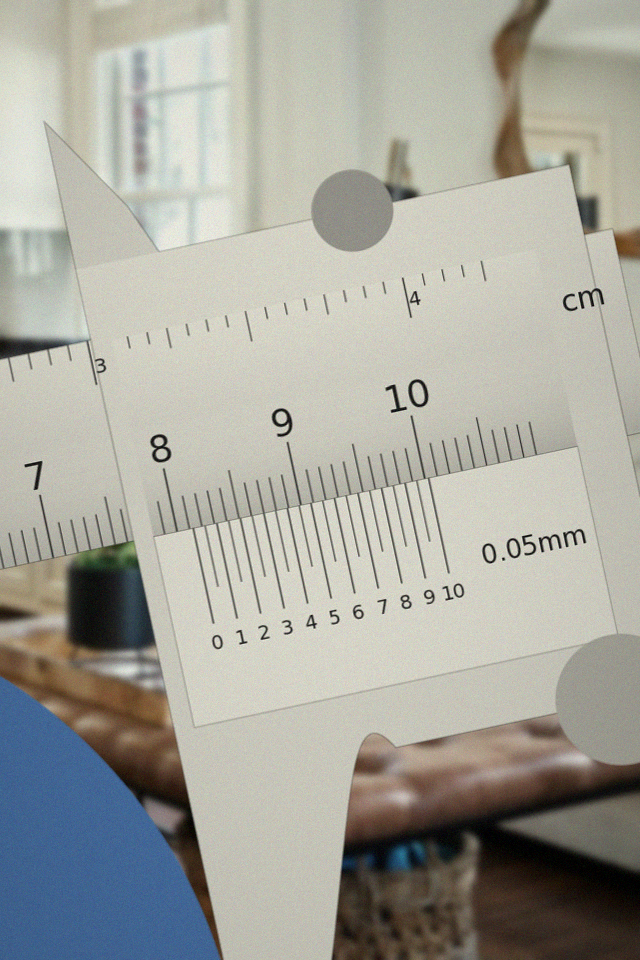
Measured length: 81.3 mm
